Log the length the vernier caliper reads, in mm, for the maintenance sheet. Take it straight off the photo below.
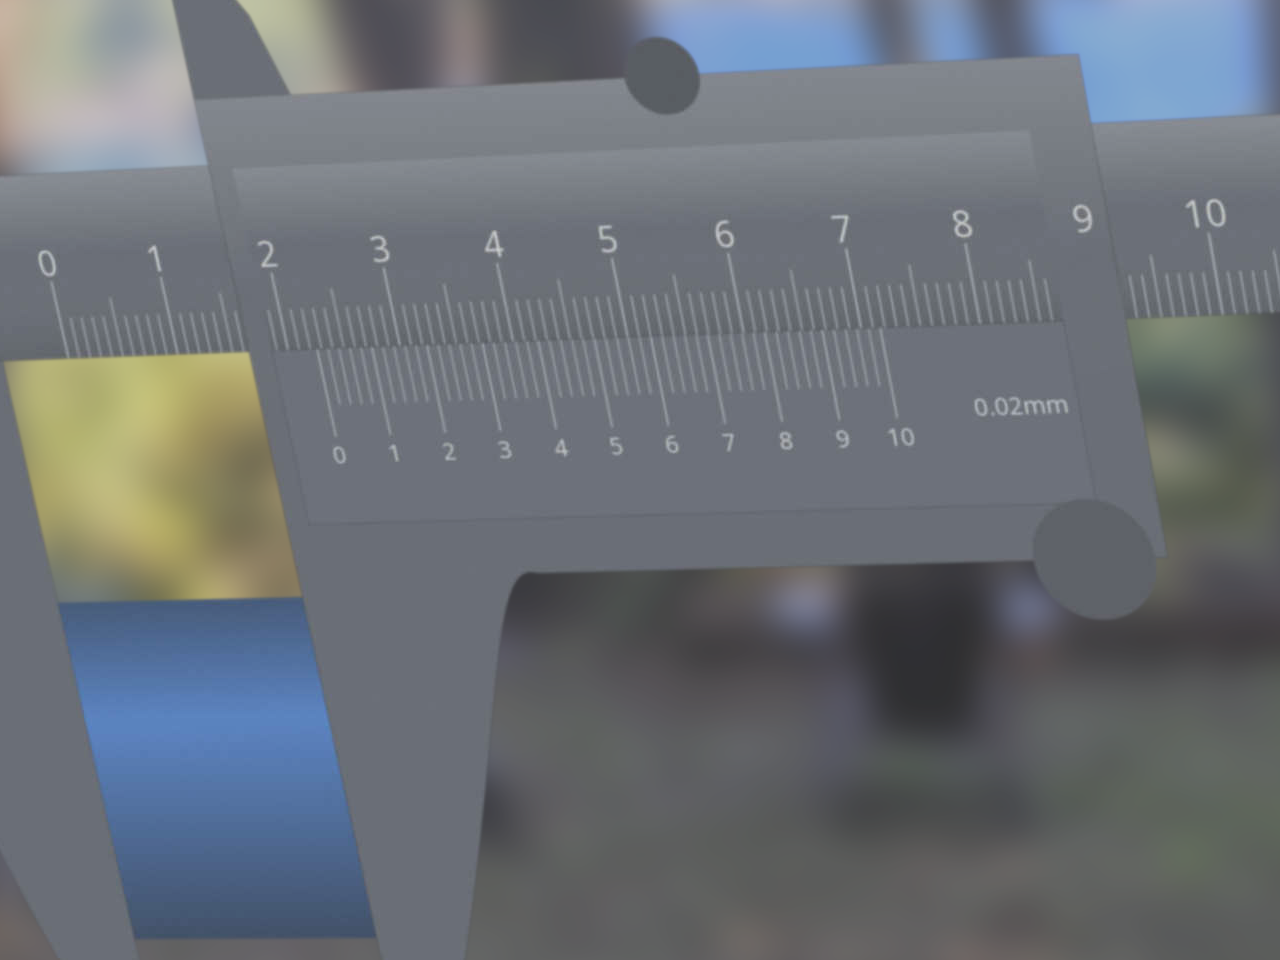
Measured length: 22.6 mm
